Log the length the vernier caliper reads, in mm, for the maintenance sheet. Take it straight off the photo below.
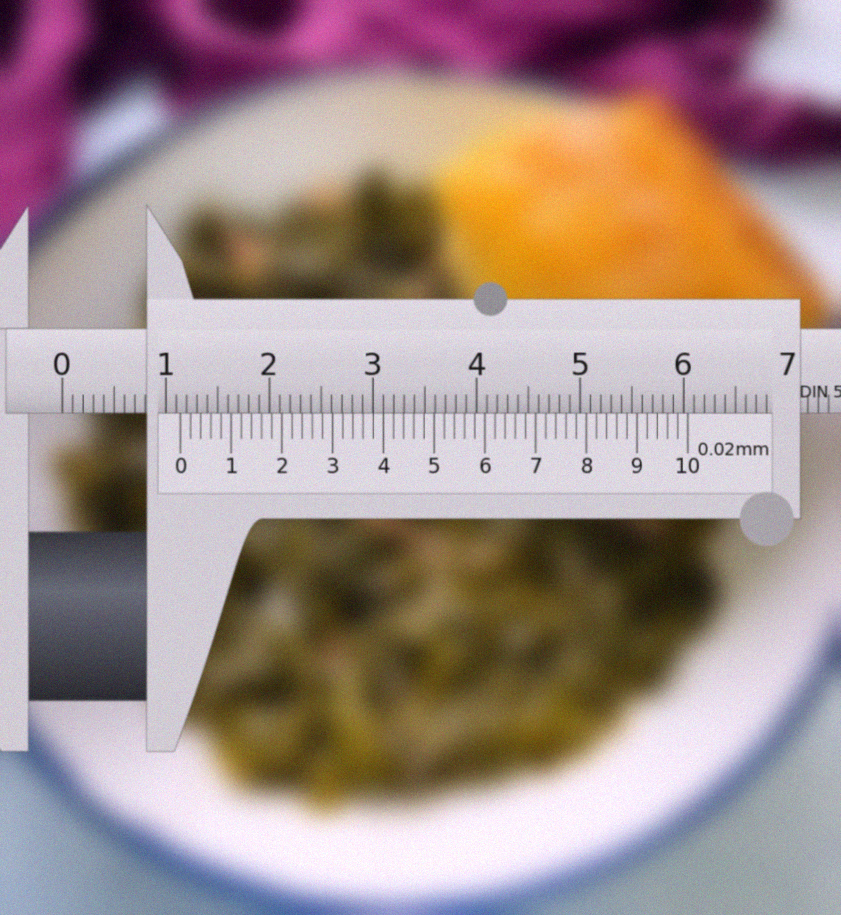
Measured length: 11.4 mm
